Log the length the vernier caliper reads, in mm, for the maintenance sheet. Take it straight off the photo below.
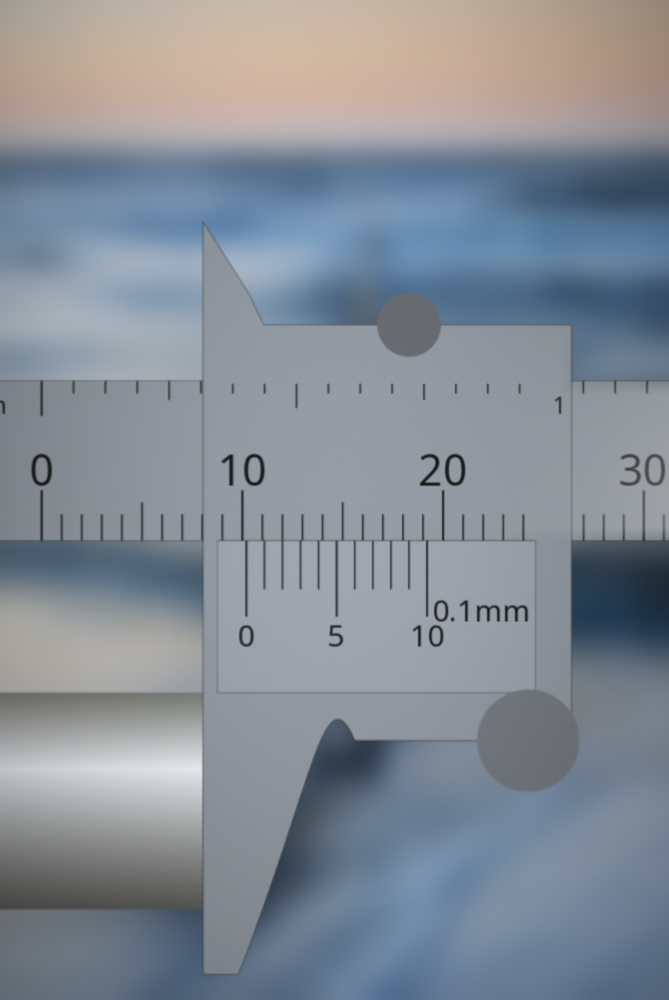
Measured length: 10.2 mm
